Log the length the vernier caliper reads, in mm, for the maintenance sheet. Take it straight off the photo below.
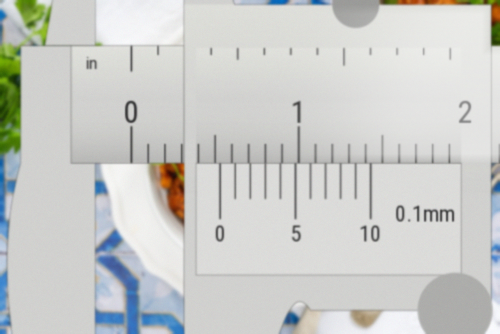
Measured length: 5.3 mm
